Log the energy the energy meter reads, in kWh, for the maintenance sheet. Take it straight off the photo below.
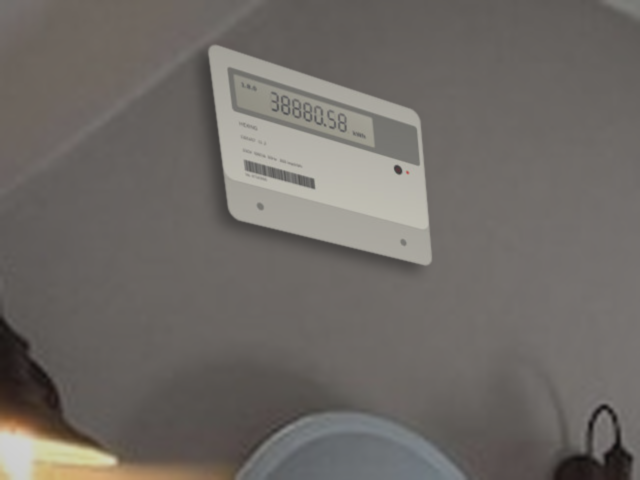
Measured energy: 38880.58 kWh
